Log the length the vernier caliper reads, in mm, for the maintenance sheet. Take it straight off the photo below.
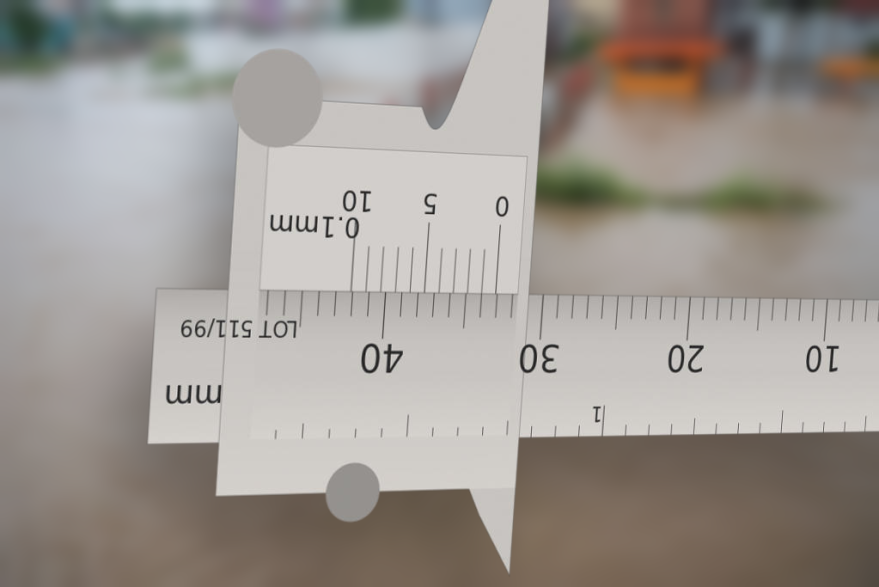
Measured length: 33.1 mm
